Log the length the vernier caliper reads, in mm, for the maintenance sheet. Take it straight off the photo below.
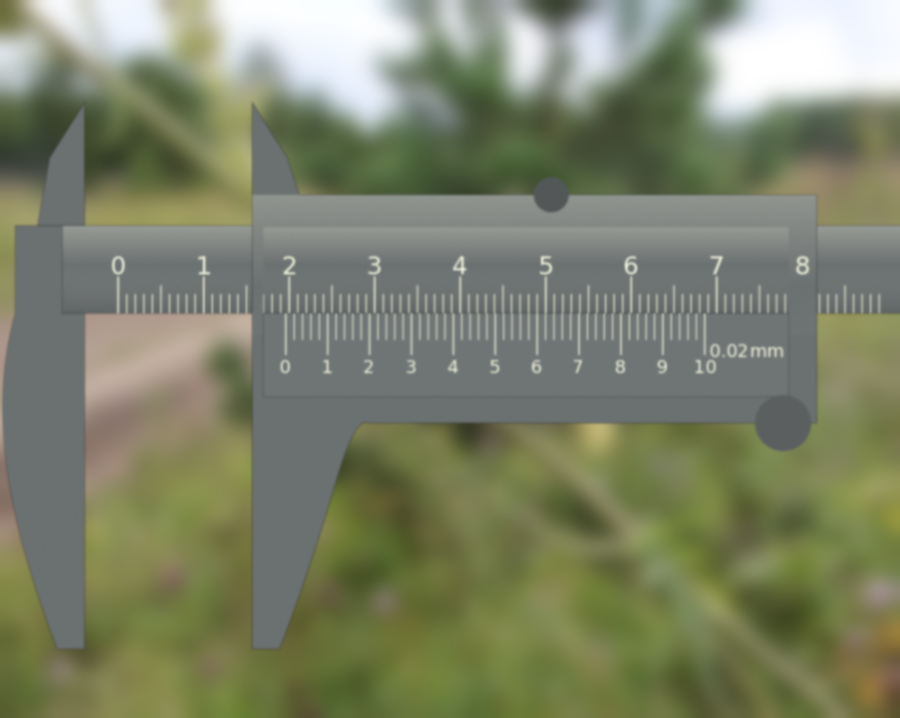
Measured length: 19.6 mm
